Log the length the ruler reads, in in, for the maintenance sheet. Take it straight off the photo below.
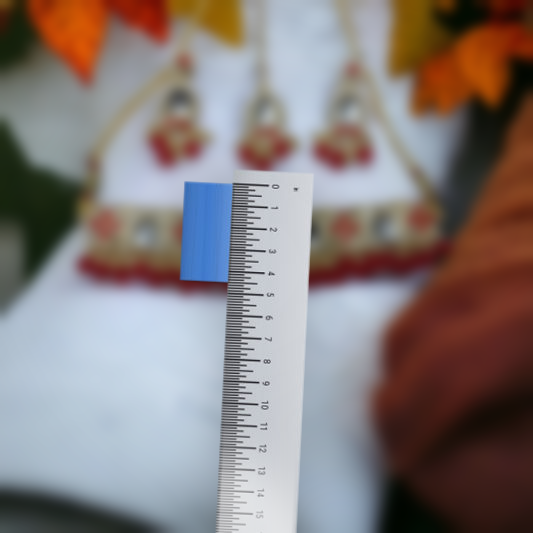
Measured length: 4.5 in
